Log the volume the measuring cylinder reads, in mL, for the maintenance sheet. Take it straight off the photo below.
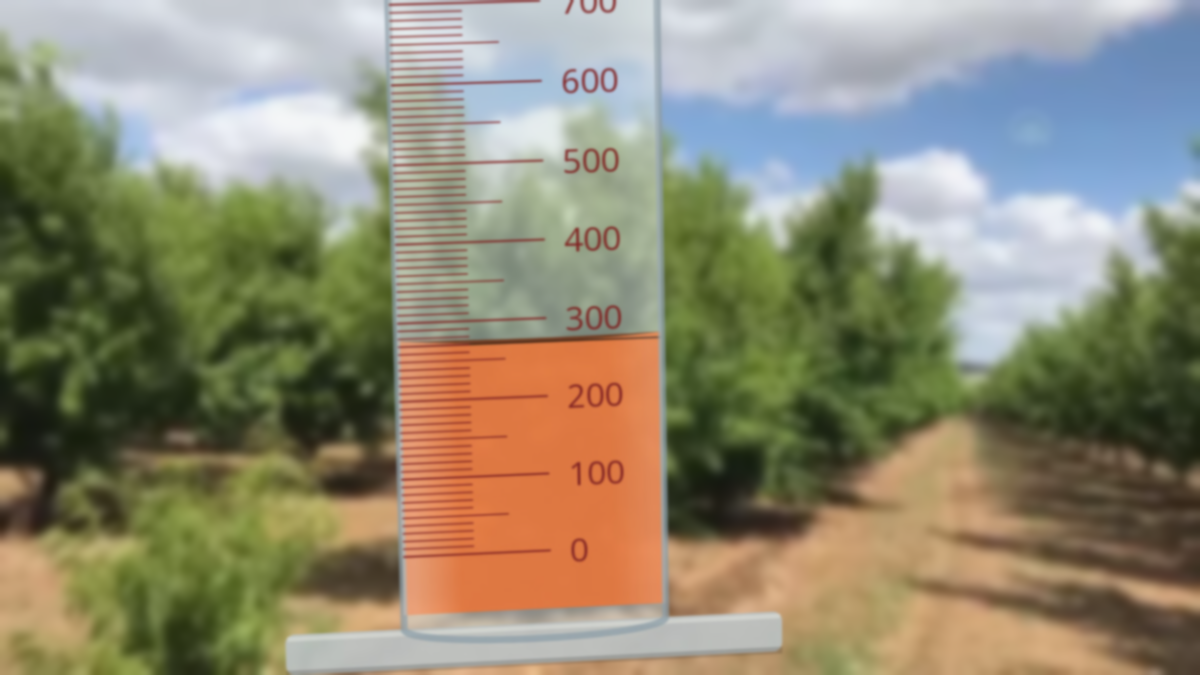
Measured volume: 270 mL
